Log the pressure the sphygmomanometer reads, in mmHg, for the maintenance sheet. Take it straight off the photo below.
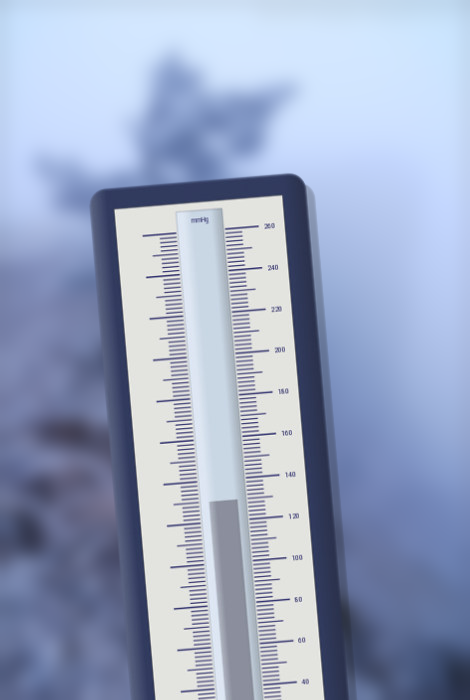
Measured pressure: 130 mmHg
